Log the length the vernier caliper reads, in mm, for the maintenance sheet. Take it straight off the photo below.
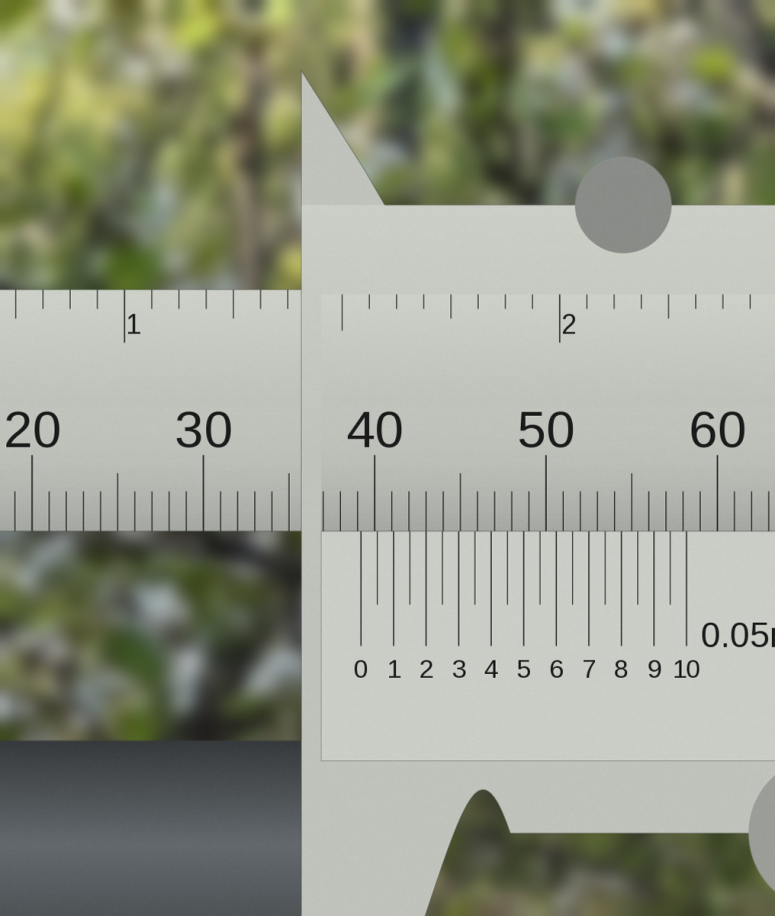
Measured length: 39.2 mm
